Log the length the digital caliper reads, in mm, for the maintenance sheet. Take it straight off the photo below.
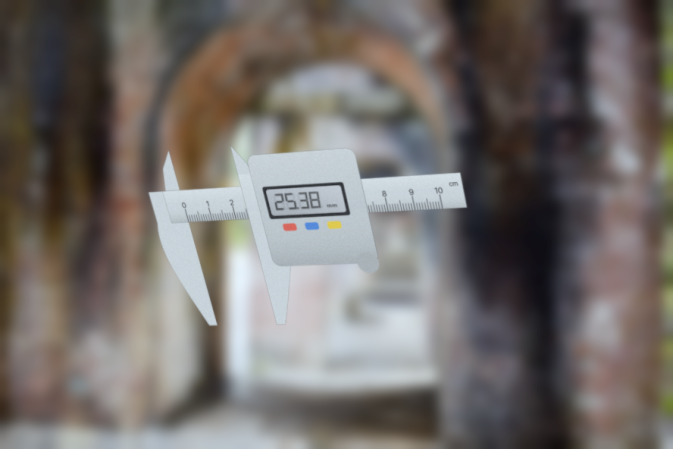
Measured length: 25.38 mm
